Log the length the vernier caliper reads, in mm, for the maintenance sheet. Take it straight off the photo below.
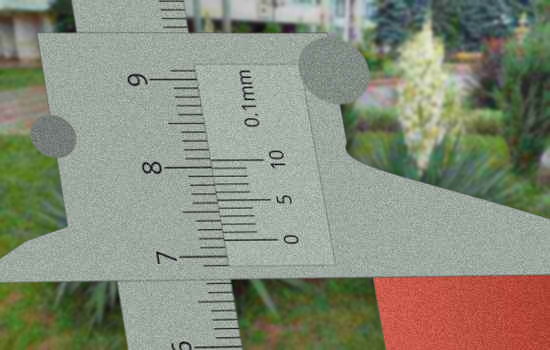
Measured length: 71.8 mm
